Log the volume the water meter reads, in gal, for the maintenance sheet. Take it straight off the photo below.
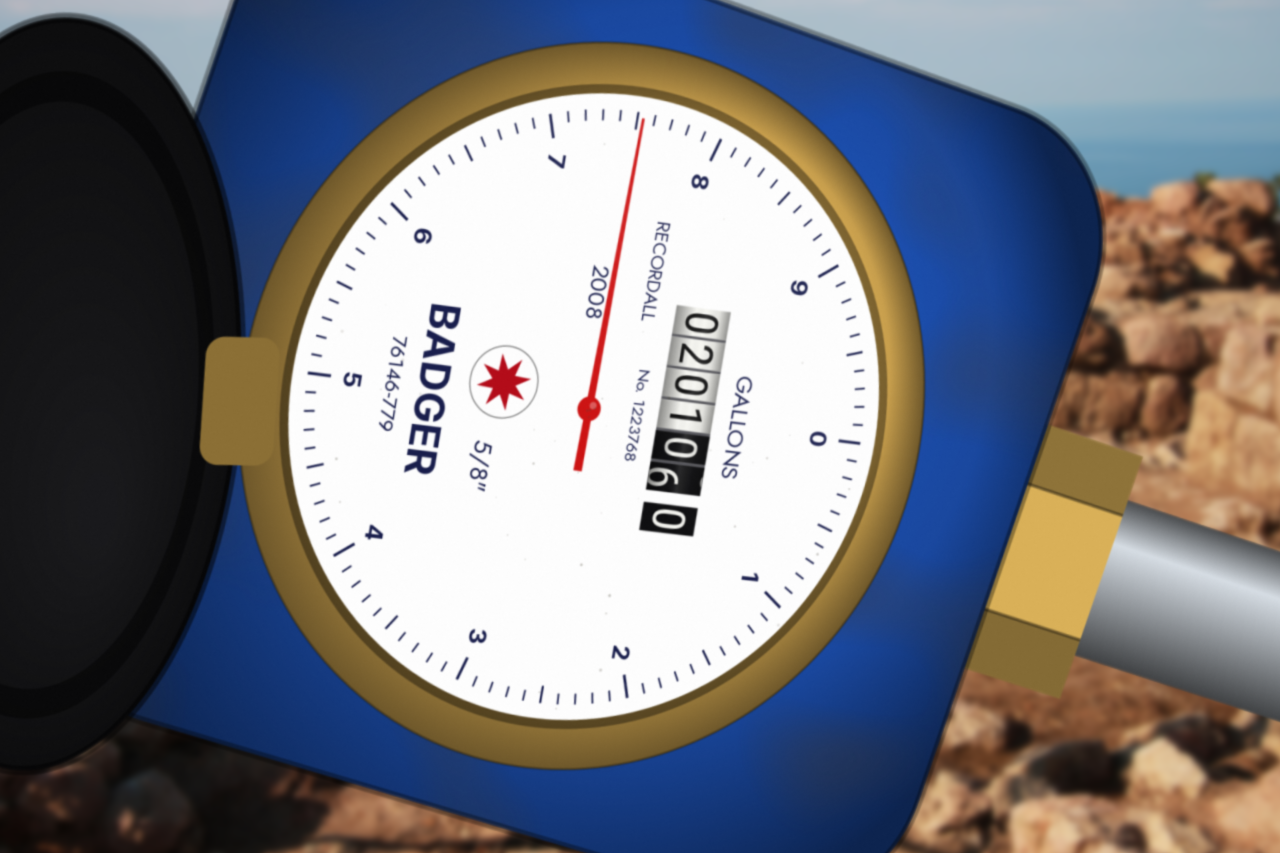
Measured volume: 201057.5 gal
